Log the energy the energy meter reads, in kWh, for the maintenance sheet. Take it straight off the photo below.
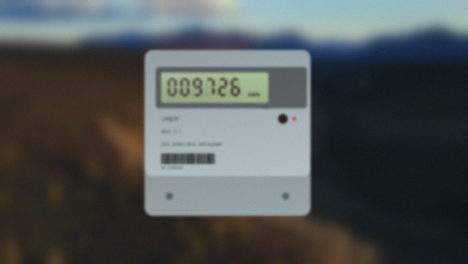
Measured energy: 9726 kWh
